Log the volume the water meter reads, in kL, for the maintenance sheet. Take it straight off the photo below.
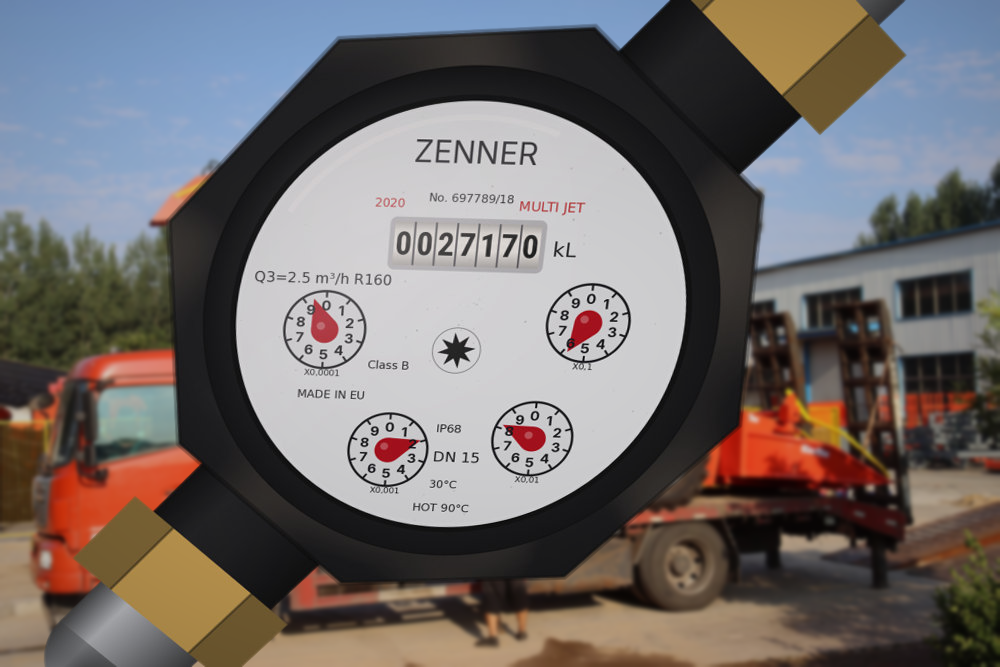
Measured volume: 27170.5819 kL
